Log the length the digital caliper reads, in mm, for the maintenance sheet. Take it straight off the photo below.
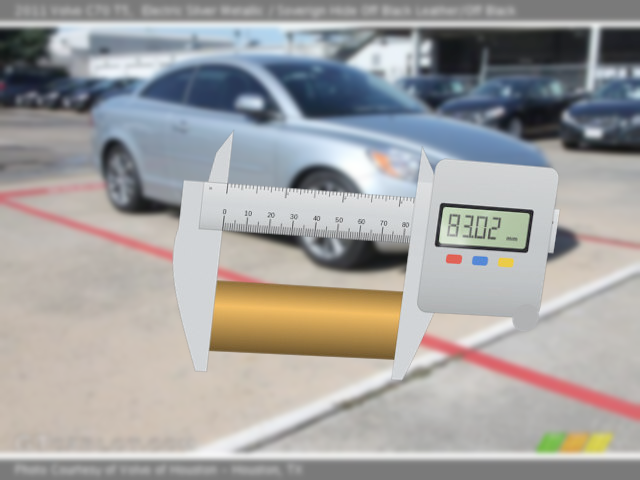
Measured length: 83.02 mm
